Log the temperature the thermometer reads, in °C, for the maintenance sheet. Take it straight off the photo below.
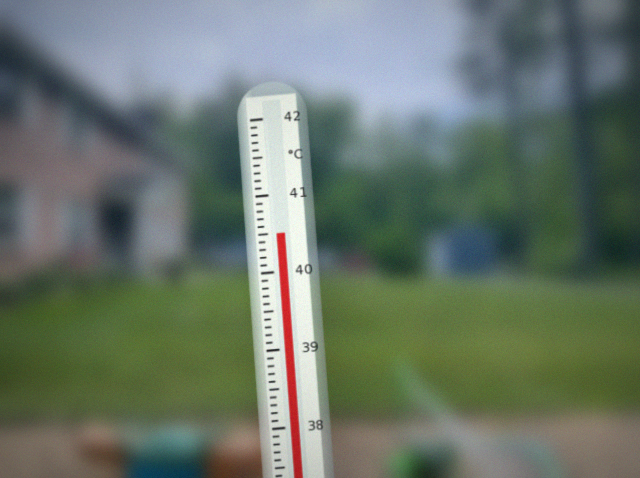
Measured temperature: 40.5 °C
